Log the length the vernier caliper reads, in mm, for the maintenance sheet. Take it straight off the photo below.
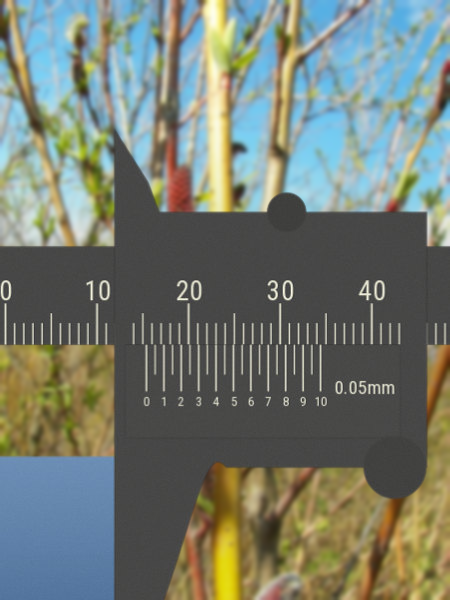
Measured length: 15.4 mm
